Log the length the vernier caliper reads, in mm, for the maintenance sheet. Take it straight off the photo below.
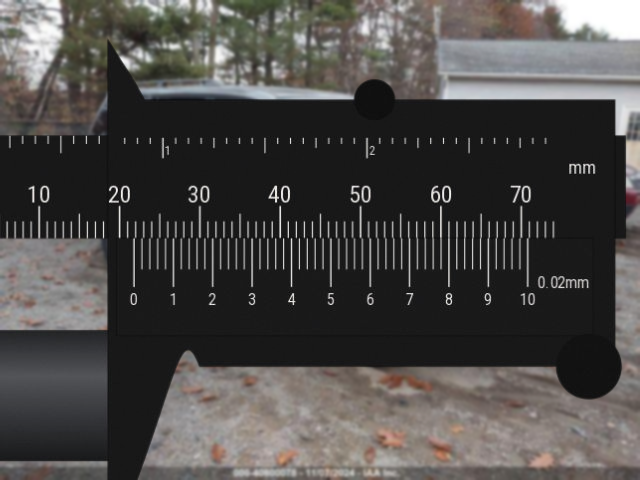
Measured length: 21.8 mm
